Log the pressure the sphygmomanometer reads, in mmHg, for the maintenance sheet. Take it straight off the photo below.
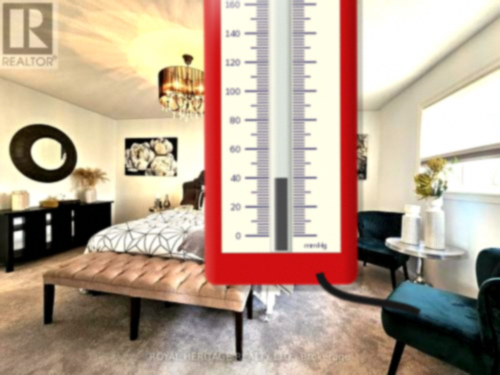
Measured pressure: 40 mmHg
